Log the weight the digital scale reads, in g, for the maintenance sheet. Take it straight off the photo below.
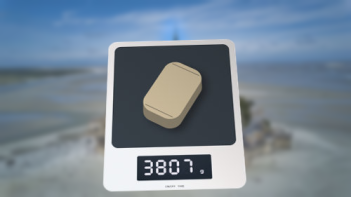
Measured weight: 3807 g
